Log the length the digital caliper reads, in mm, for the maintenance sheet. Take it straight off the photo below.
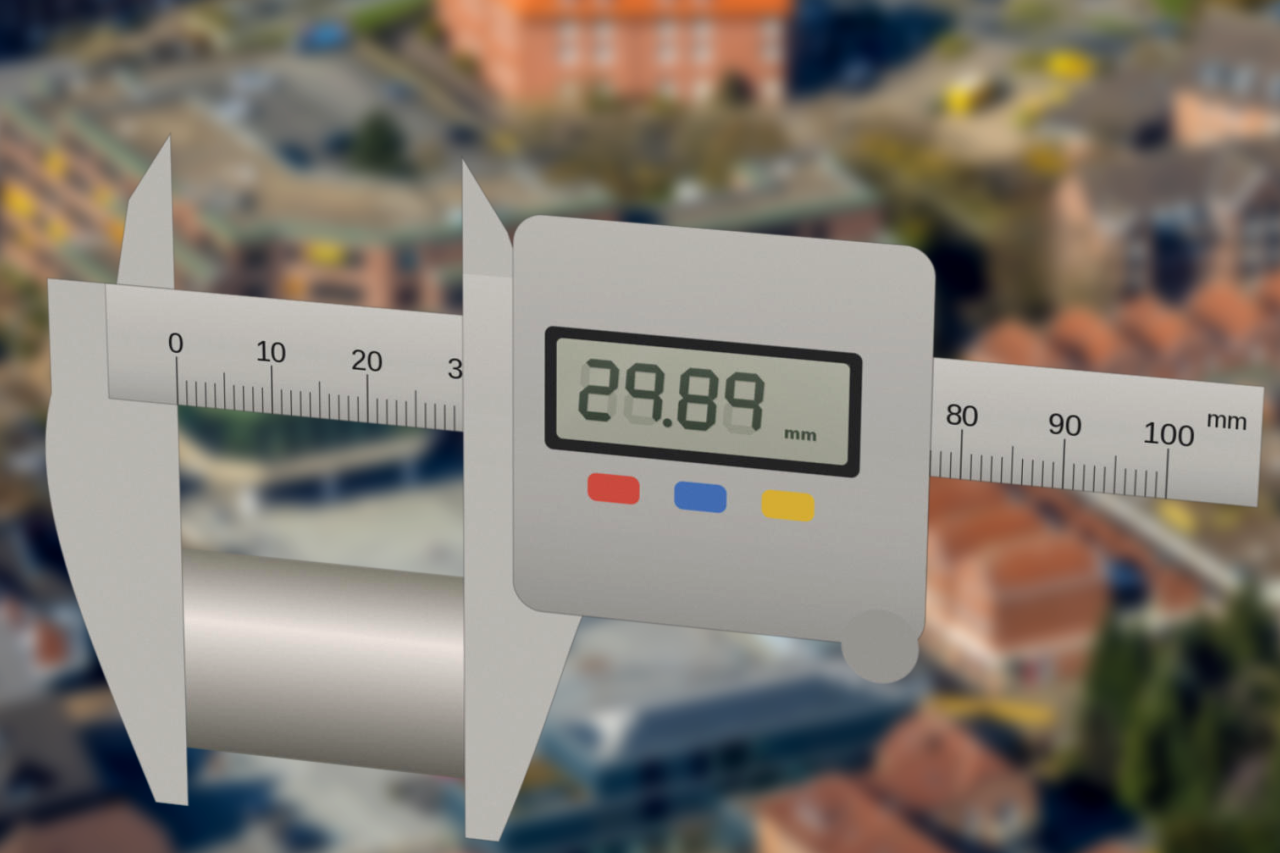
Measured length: 29.89 mm
